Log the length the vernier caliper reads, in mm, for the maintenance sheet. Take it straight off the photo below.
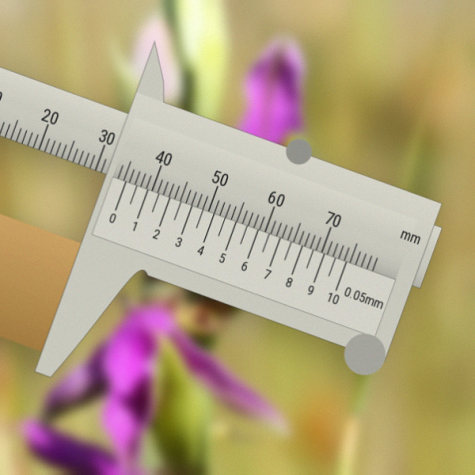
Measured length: 35.4 mm
